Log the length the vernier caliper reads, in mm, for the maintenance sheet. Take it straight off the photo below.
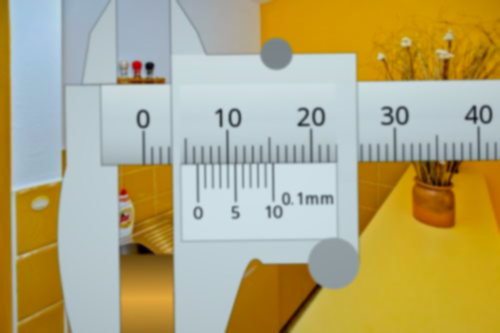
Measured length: 6.4 mm
